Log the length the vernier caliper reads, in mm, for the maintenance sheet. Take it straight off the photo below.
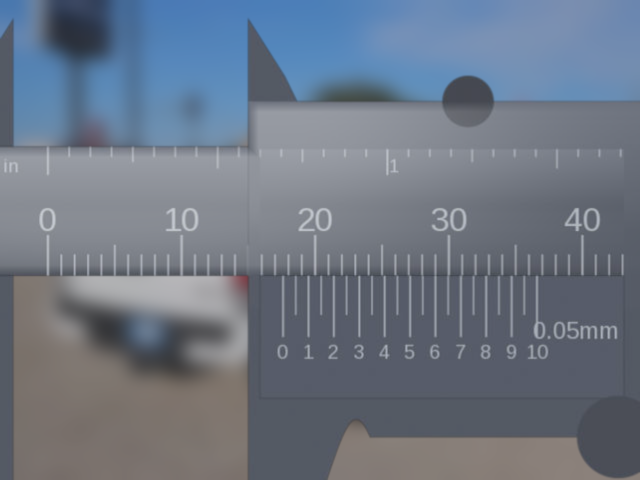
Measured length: 17.6 mm
